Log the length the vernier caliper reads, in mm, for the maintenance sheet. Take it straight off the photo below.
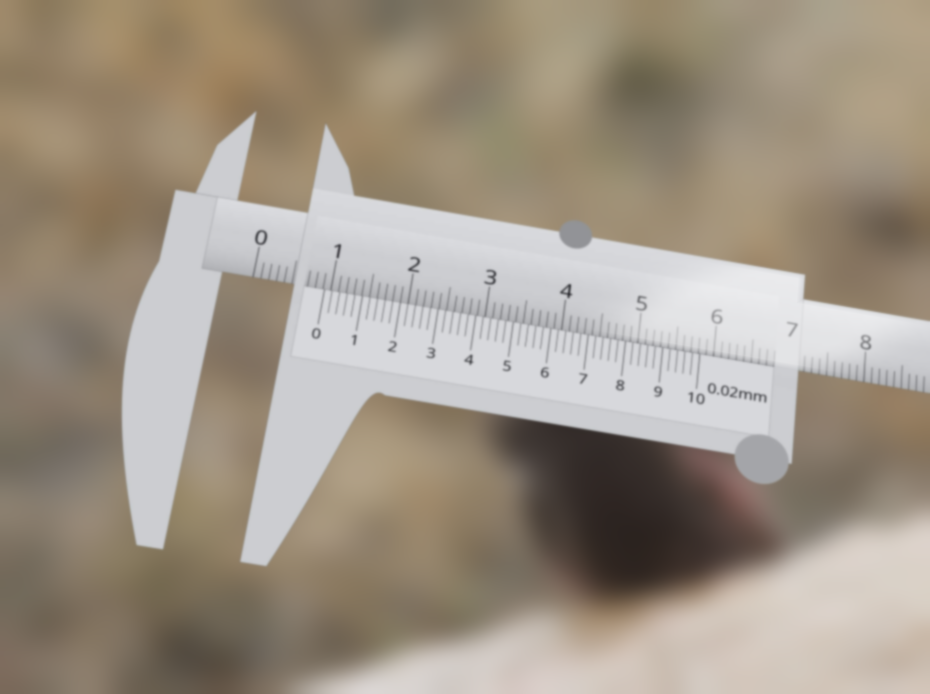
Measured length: 9.2 mm
